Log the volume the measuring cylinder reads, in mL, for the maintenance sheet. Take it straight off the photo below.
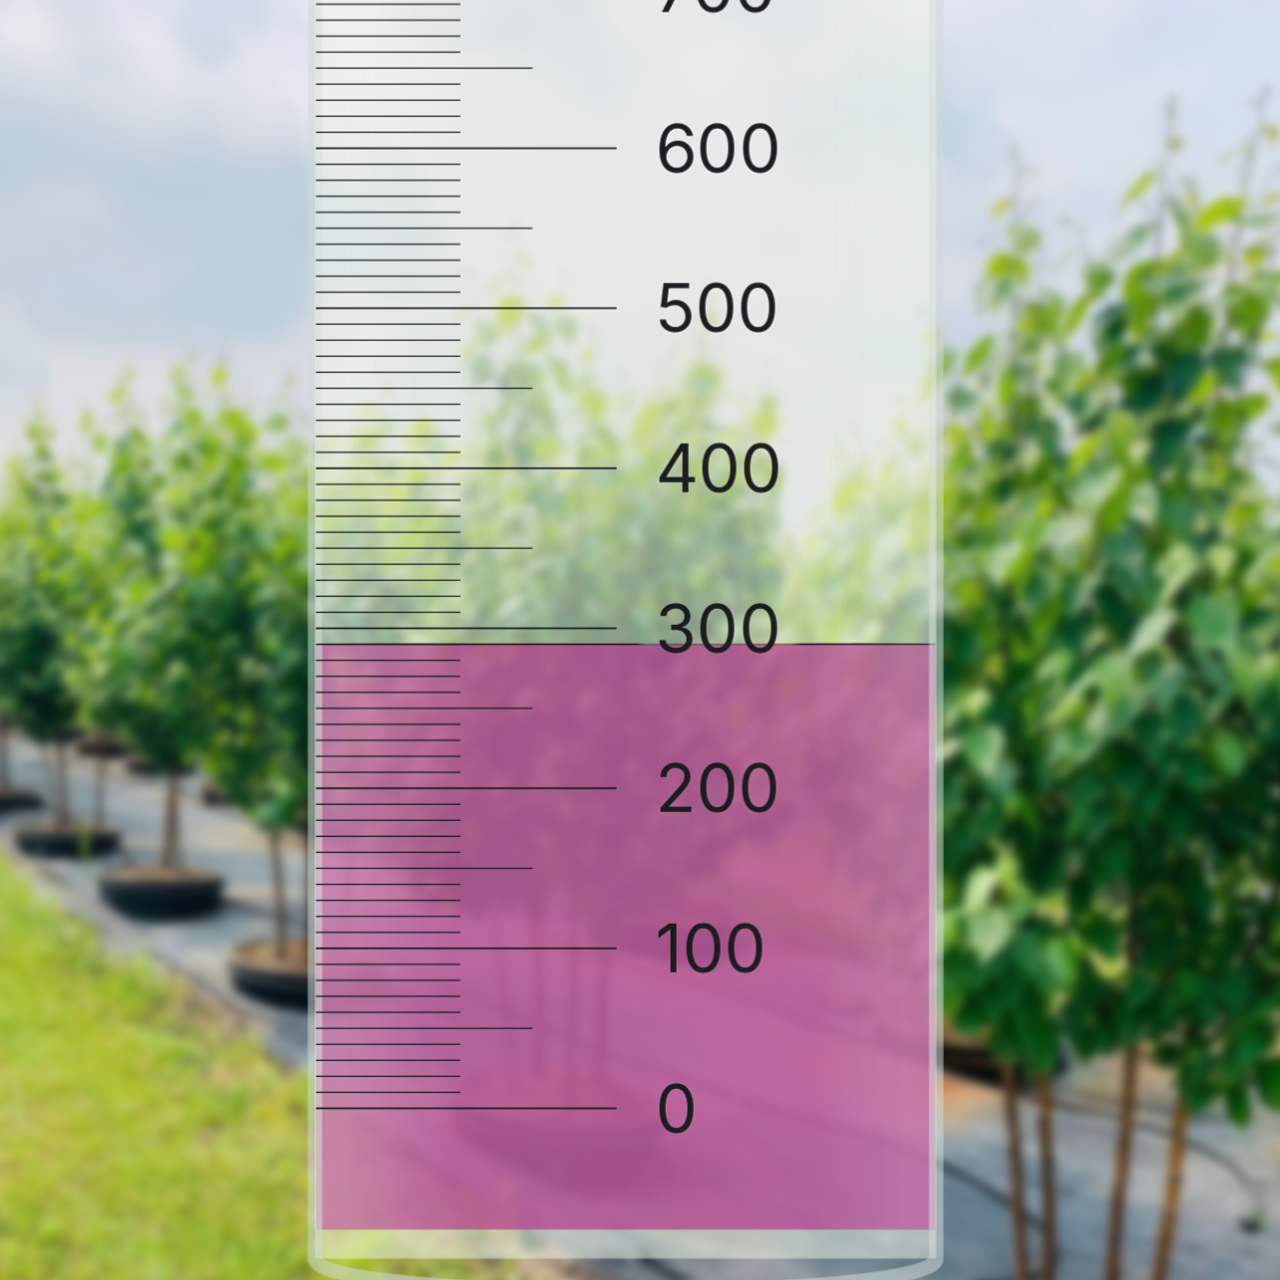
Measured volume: 290 mL
